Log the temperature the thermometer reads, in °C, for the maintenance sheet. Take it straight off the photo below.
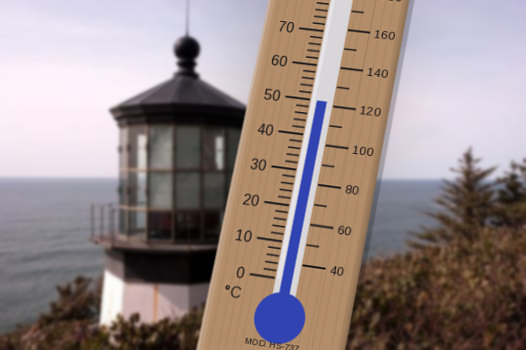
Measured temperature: 50 °C
